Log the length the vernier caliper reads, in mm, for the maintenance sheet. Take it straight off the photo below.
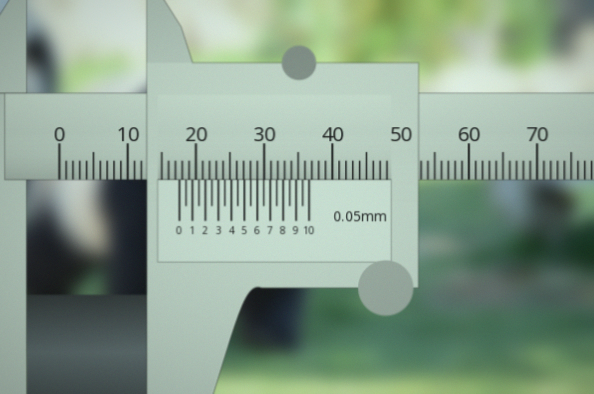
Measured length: 17.6 mm
